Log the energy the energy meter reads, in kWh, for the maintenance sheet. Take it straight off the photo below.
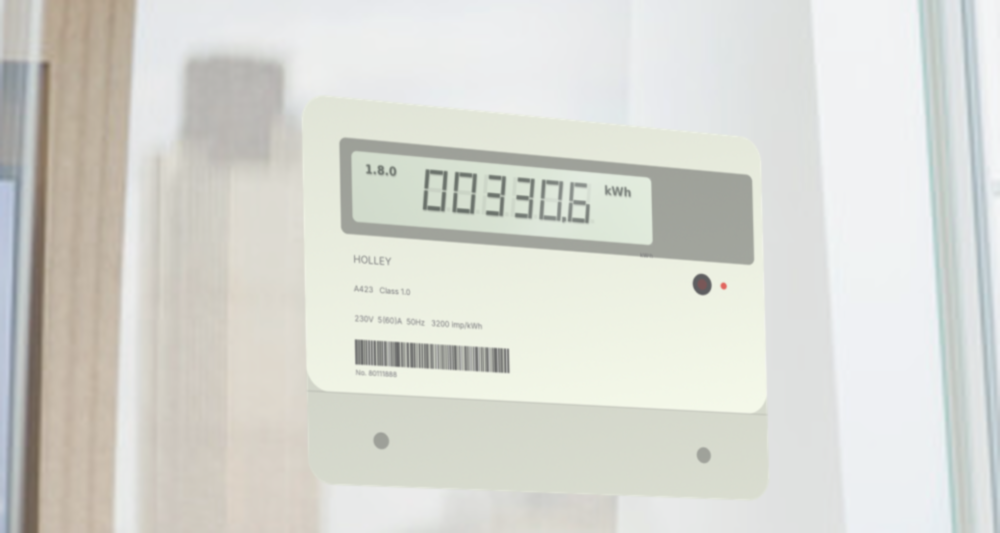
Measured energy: 330.6 kWh
